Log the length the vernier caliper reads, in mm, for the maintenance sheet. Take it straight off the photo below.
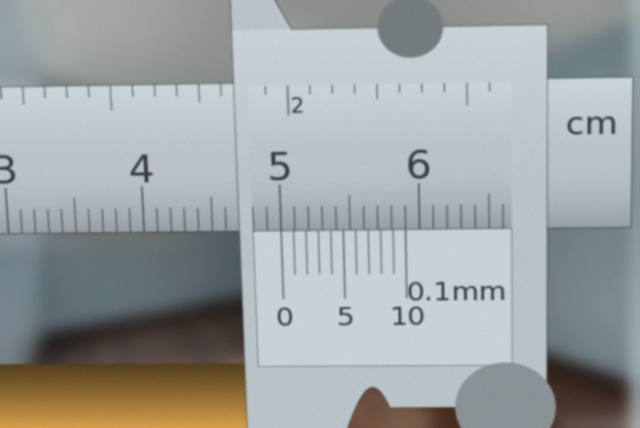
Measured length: 50.0 mm
